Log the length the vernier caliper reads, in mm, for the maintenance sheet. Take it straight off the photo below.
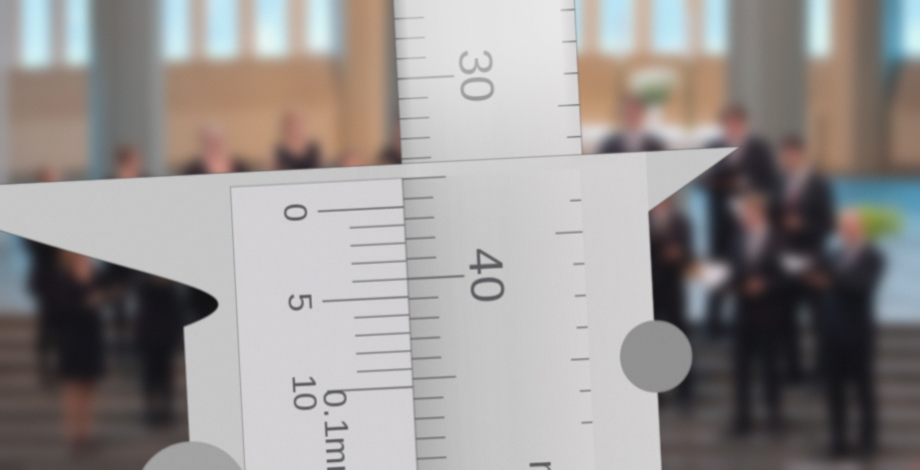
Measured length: 36.4 mm
